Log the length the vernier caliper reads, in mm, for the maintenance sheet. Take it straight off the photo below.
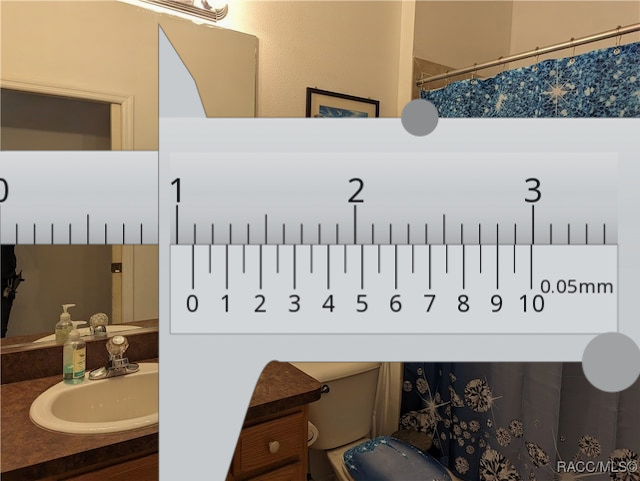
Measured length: 10.9 mm
